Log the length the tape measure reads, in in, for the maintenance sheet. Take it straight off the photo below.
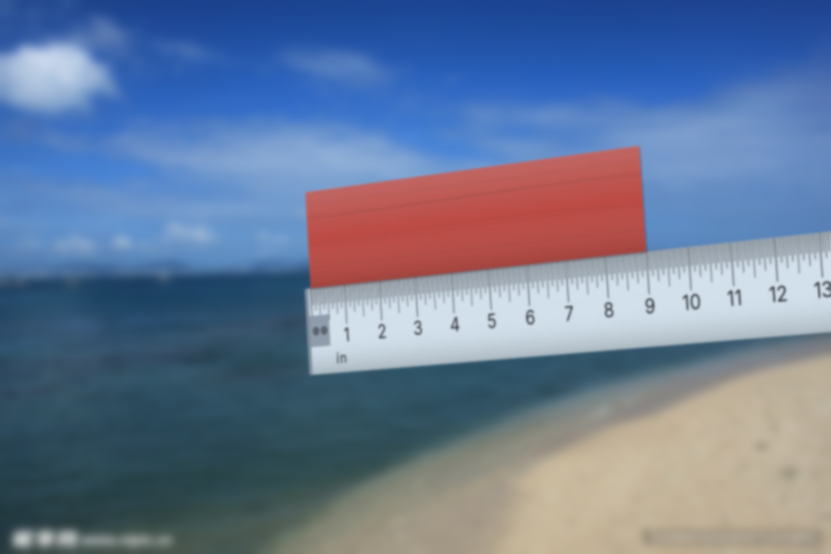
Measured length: 9 in
